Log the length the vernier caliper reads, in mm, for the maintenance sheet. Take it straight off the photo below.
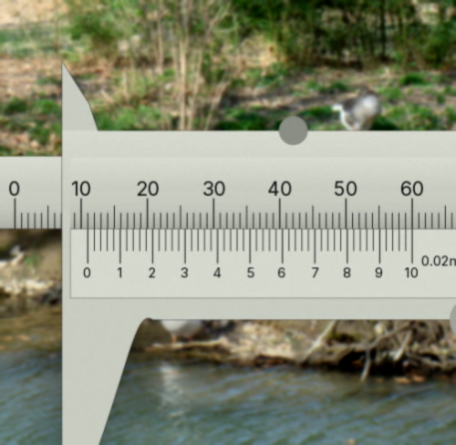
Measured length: 11.0 mm
